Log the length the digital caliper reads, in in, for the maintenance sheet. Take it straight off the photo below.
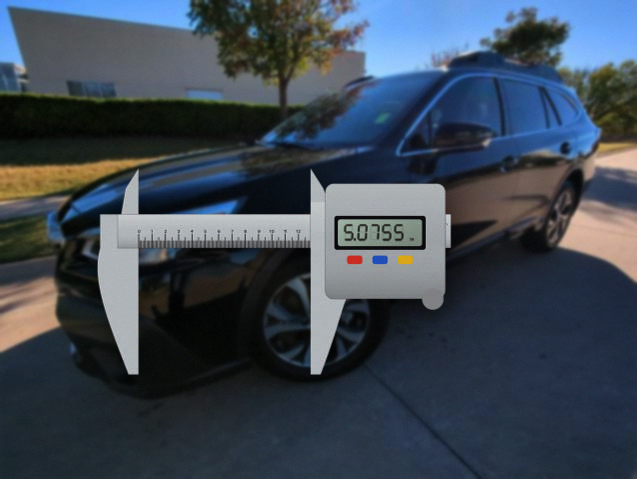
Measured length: 5.0755 in
